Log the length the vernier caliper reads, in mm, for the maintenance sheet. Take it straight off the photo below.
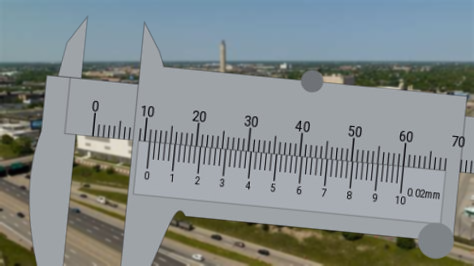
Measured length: 11.0 mm
